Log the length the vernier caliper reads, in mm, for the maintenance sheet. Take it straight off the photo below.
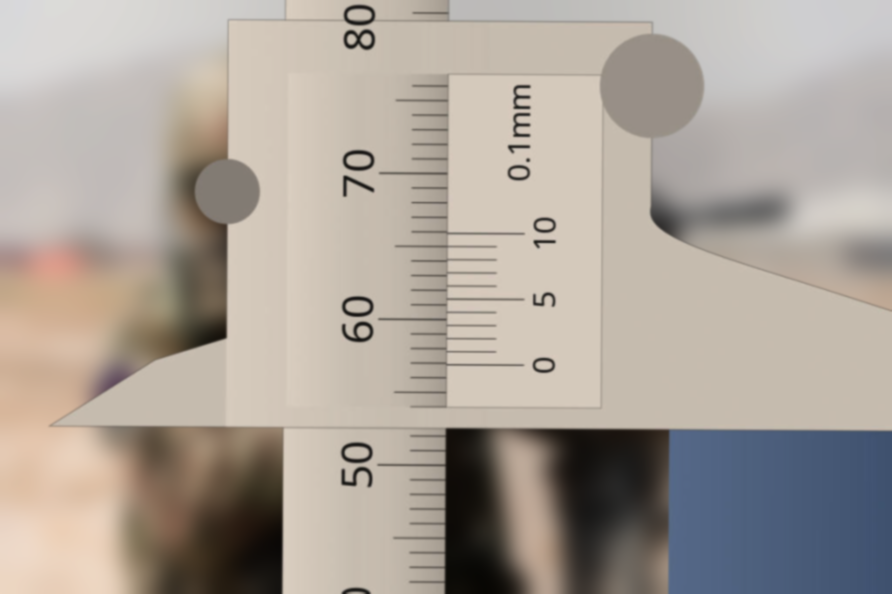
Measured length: 56.9 mm
